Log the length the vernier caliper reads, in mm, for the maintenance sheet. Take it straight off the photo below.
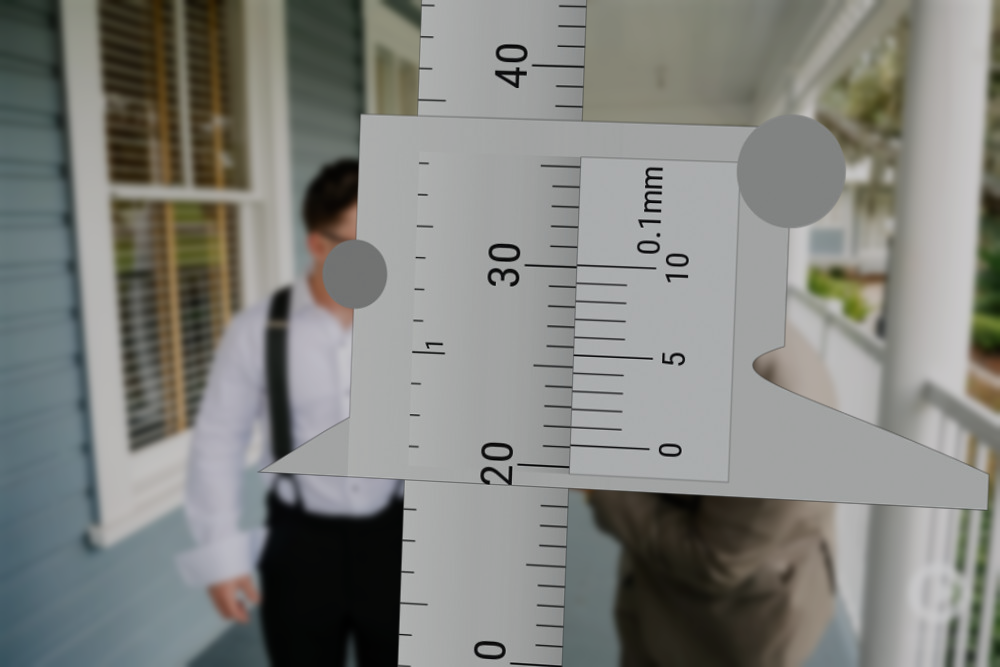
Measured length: 21.1 mm
